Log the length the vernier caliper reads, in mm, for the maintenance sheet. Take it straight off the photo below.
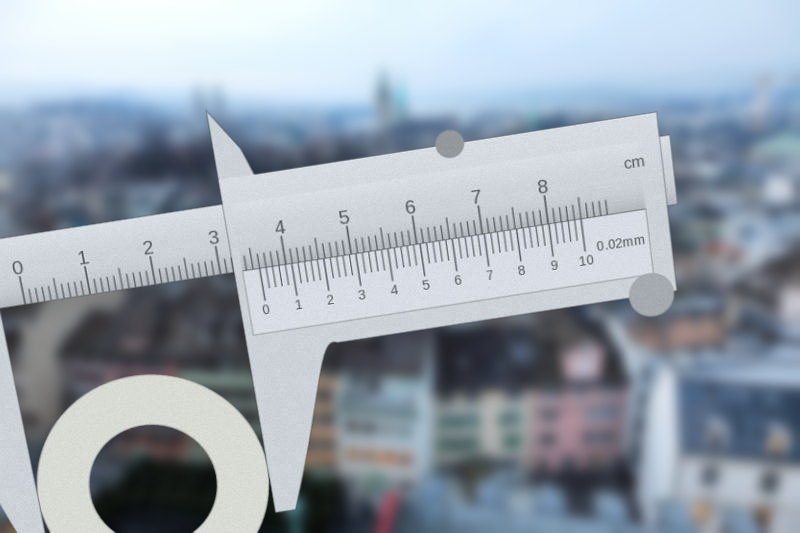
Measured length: 36.0 mm
